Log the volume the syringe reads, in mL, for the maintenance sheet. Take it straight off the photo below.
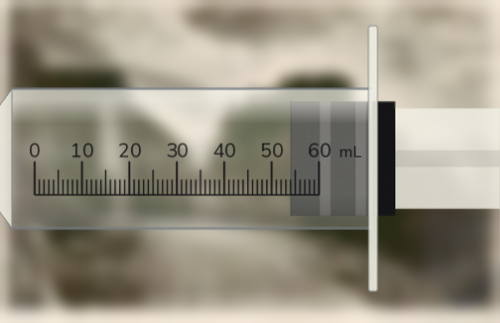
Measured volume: 54 mL
